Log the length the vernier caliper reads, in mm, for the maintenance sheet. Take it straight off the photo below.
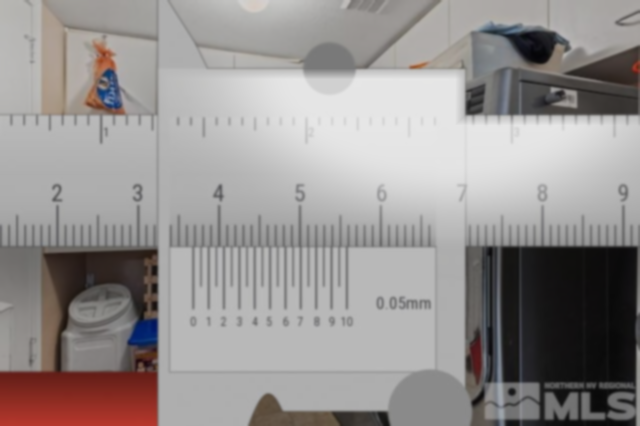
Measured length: 36.8 mm
